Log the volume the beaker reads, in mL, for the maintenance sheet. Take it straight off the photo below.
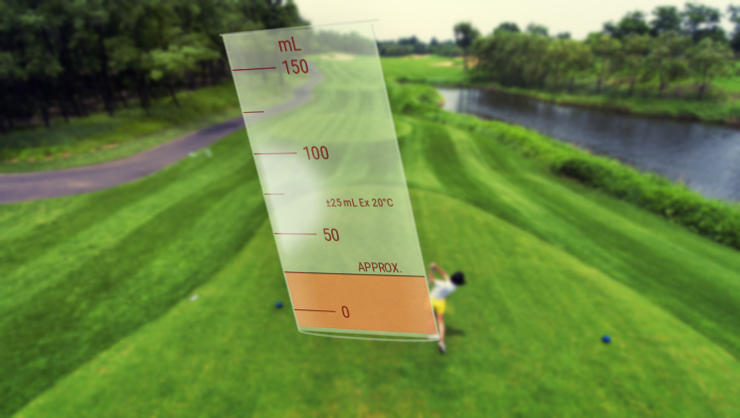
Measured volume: 25 mL
